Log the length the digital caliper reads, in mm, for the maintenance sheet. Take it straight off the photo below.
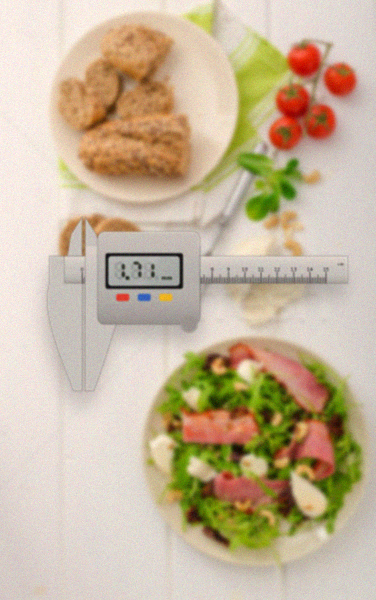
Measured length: 1.71 mm
